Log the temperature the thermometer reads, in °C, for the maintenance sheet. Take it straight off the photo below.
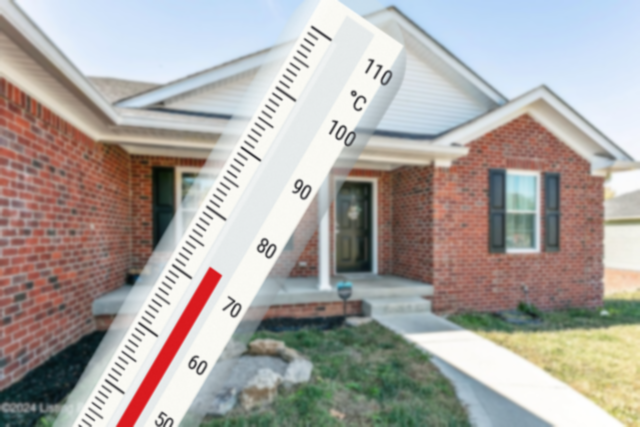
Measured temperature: 73 °C
